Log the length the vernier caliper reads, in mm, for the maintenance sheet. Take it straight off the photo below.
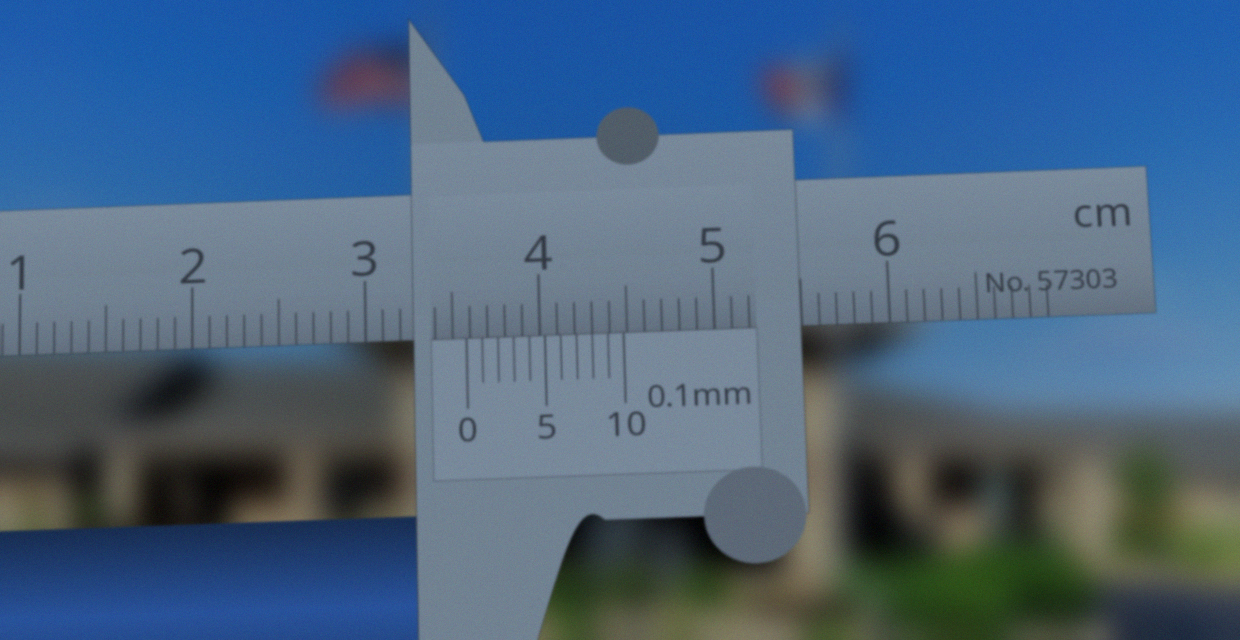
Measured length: 35.8 mm
